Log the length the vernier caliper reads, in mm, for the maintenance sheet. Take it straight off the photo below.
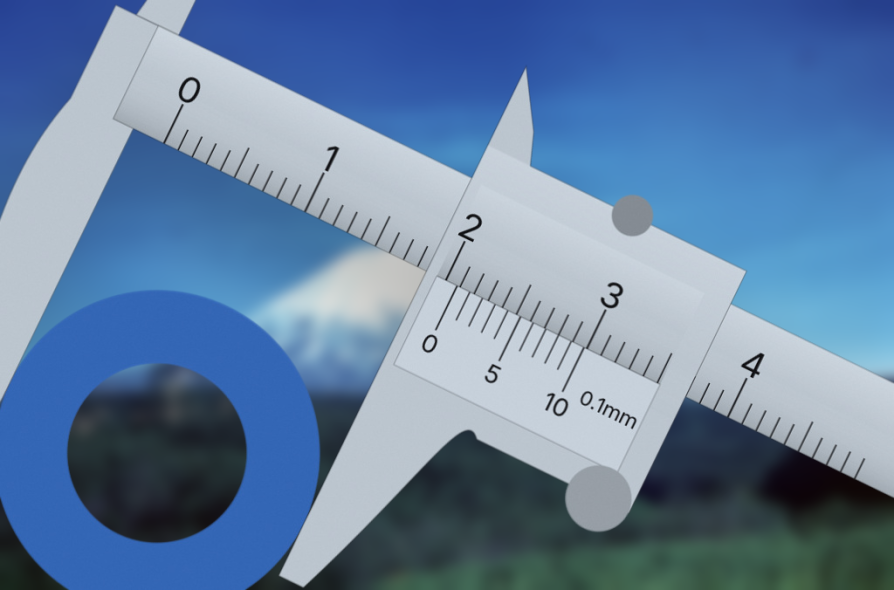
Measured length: 20.8 mm
